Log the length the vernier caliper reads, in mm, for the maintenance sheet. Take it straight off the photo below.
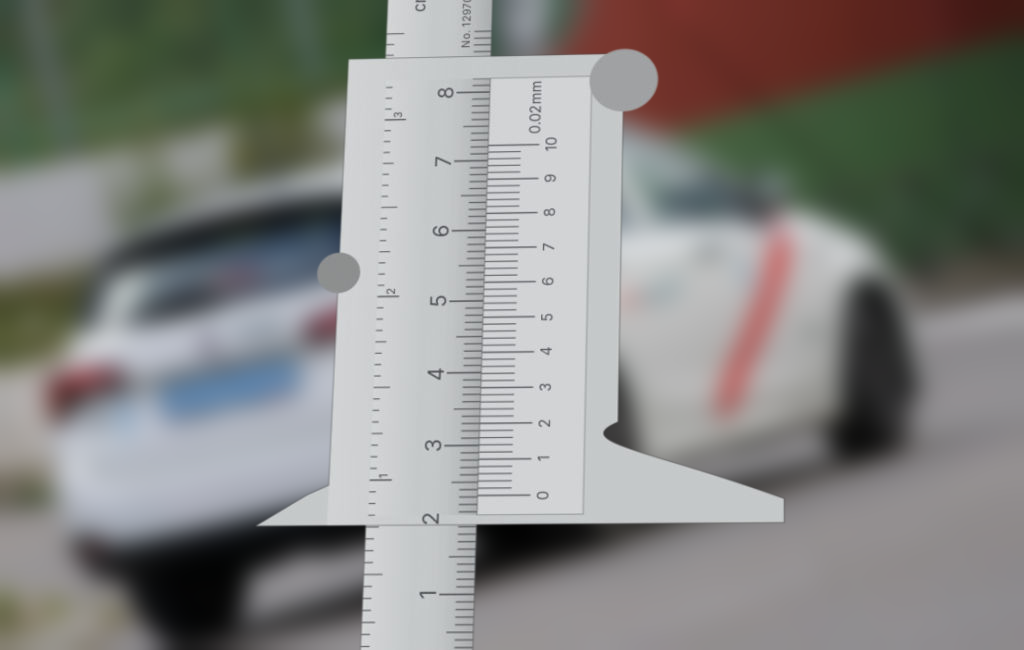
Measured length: 23.2 mm
